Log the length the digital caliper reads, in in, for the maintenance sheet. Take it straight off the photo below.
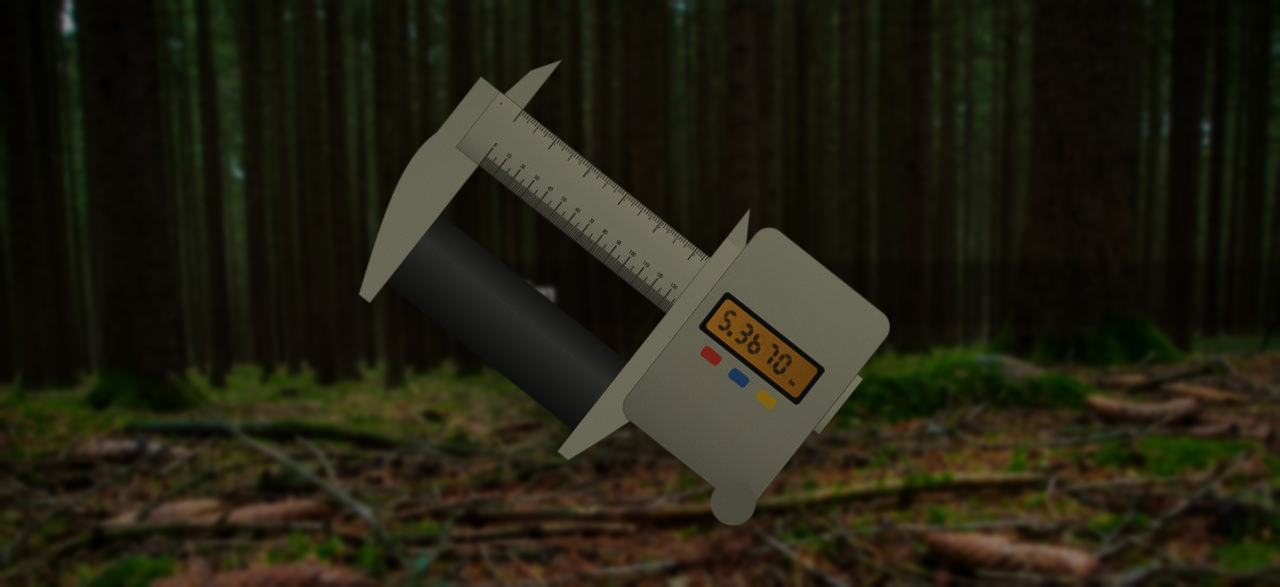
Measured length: 5.3670 in
